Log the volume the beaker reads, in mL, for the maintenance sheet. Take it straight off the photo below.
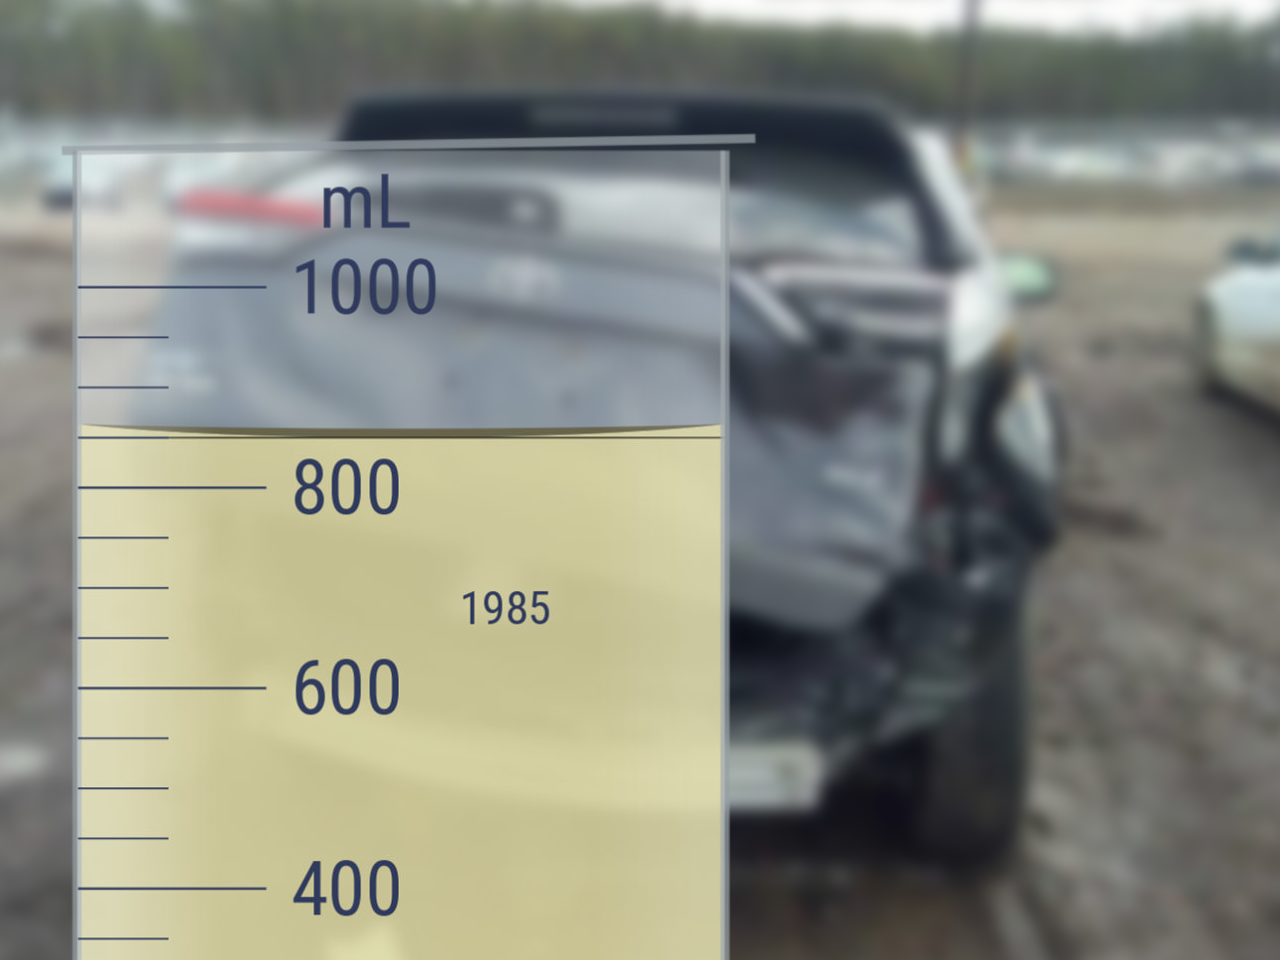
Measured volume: 850 mL
